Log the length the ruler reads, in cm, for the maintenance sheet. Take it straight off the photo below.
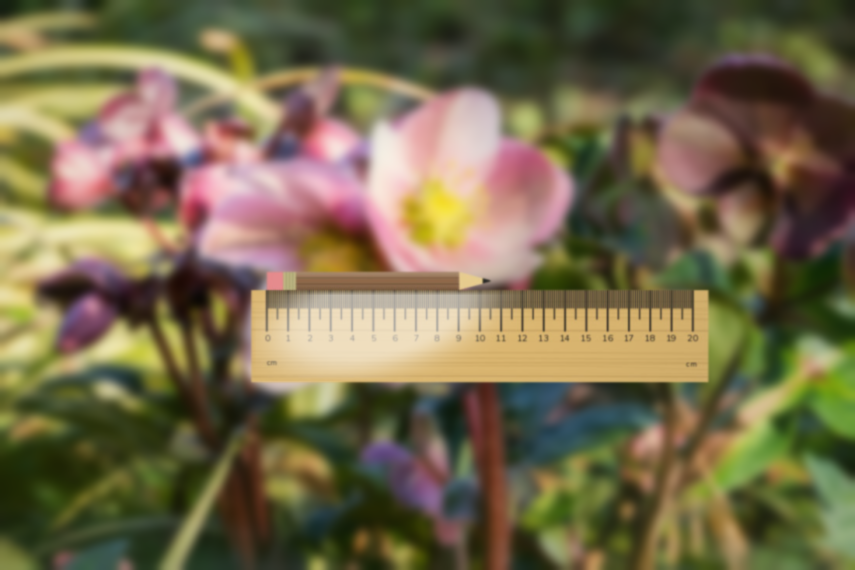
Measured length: 10.5 cm
